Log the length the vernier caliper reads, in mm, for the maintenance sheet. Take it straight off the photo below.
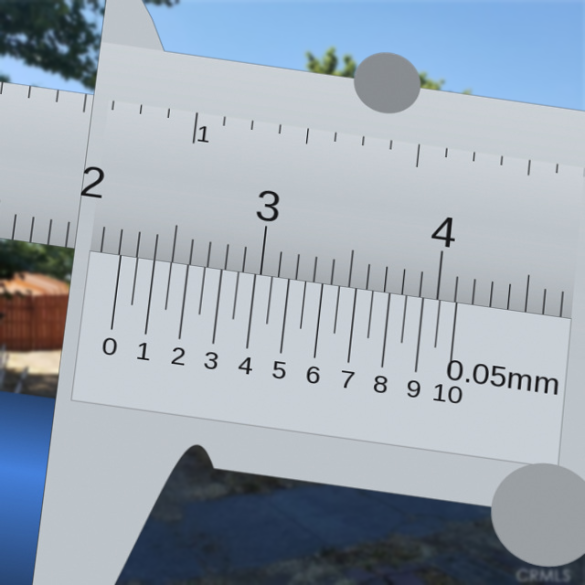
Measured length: 22.1 mm
